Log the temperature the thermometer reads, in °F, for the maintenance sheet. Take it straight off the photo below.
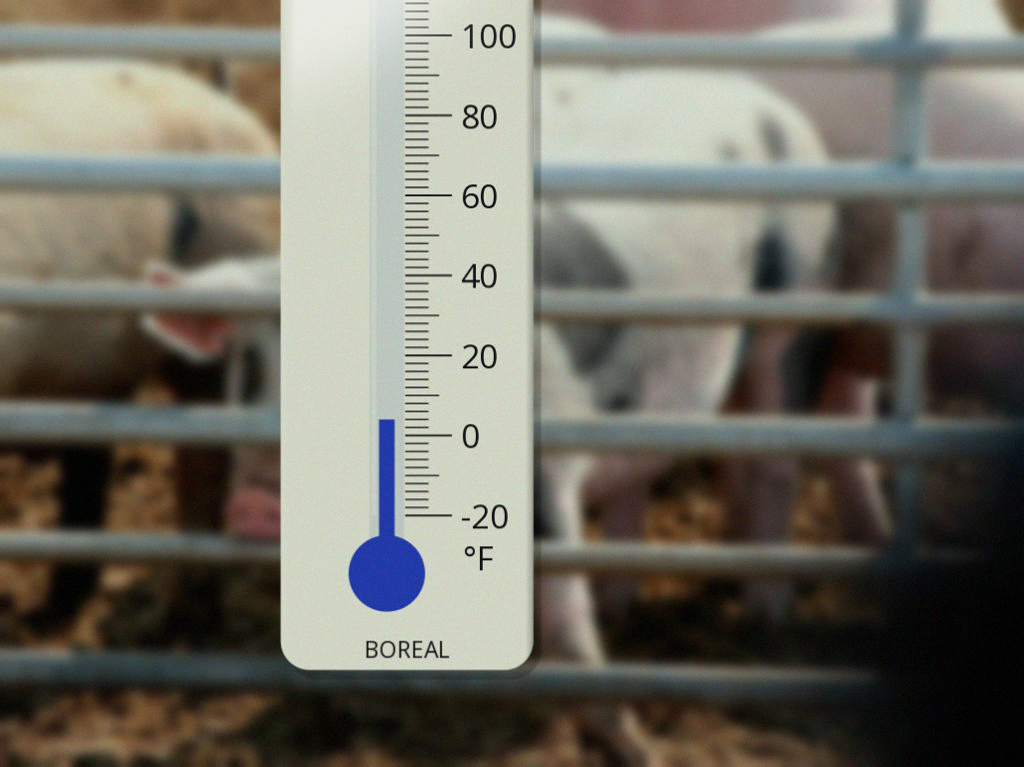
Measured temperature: 4 °F
